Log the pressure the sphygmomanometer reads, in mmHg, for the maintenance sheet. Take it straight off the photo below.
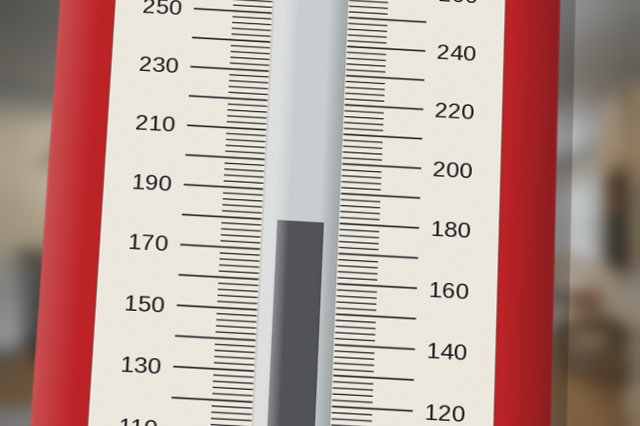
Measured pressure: 180 mmHg
